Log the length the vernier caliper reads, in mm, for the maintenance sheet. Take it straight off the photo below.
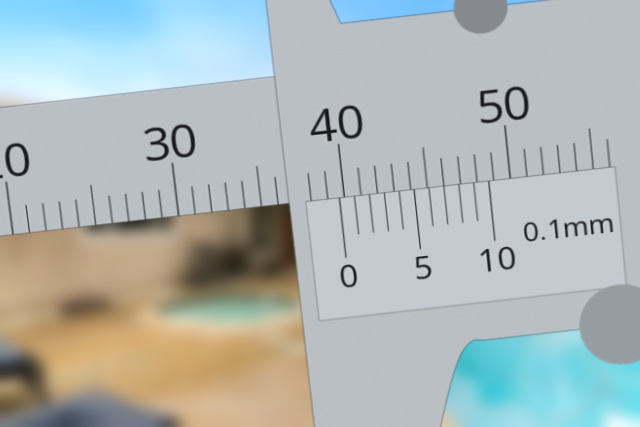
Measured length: 39.7 mm
